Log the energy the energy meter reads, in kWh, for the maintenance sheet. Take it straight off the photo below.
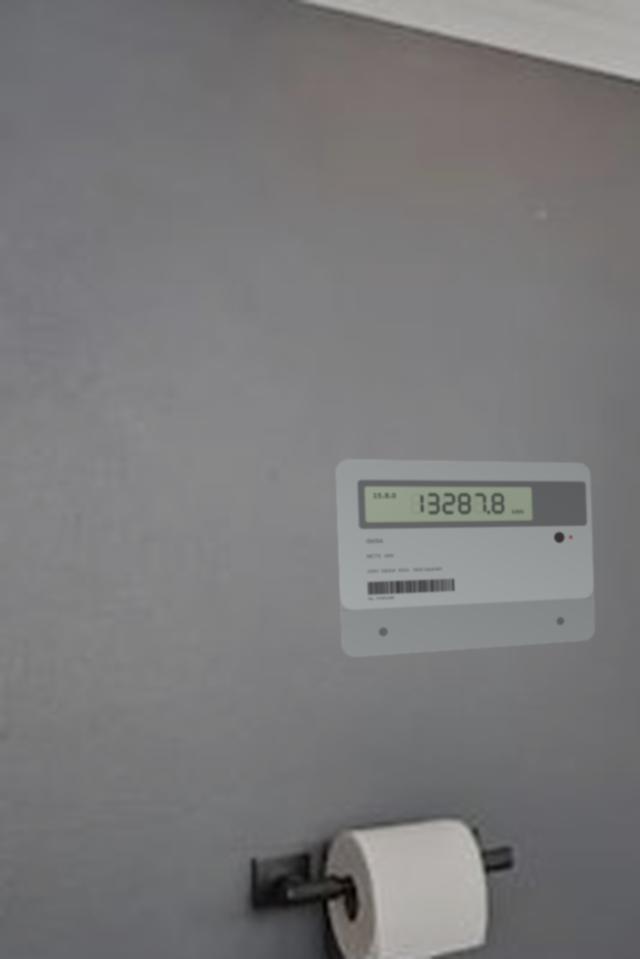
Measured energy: 13287.8 kWh
